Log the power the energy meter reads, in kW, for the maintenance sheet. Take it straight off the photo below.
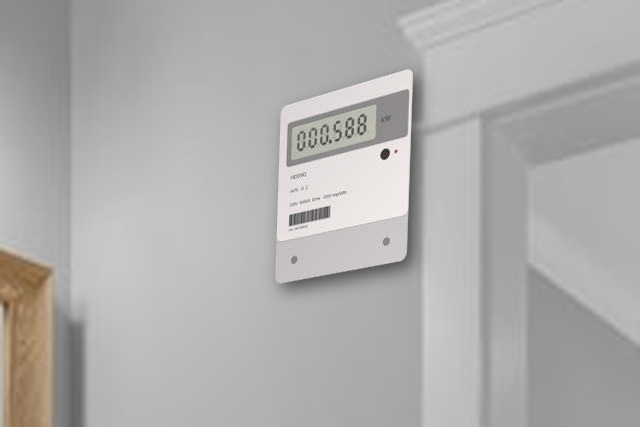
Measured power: 0.588 kW
